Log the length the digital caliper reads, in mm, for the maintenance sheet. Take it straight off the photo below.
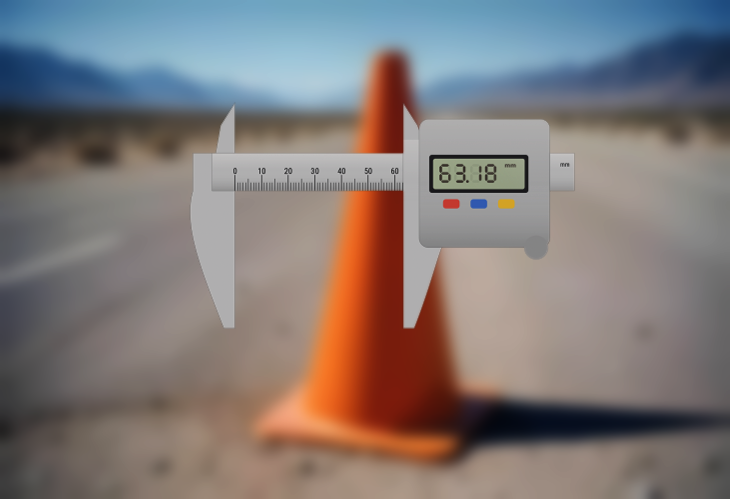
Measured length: 63.18 mm
